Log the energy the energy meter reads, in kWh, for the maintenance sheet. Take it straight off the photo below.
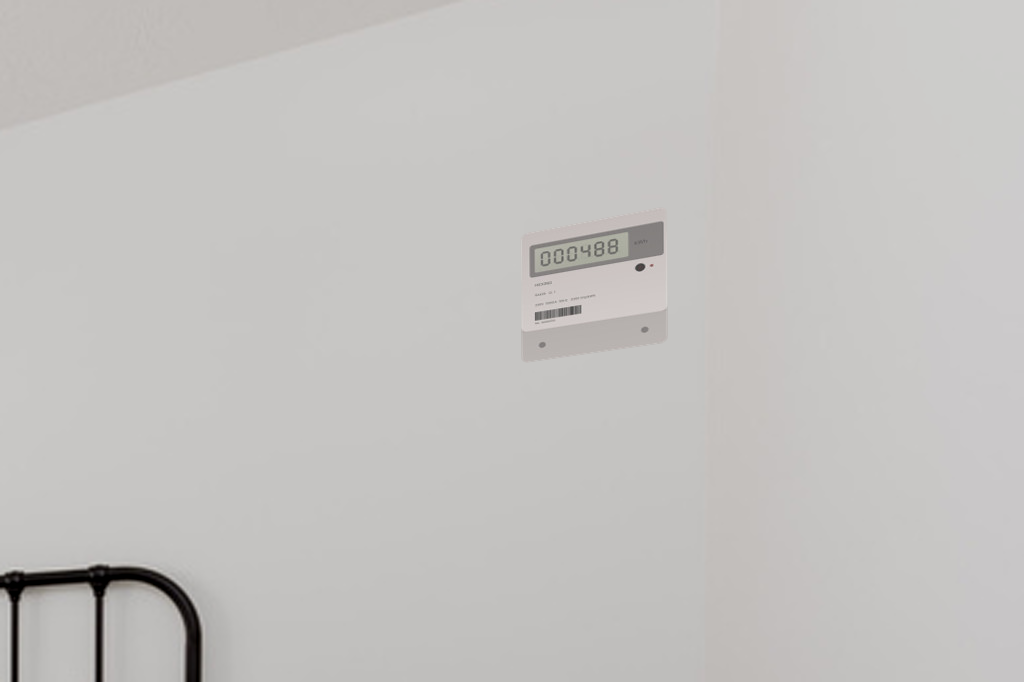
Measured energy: 488 kWh
